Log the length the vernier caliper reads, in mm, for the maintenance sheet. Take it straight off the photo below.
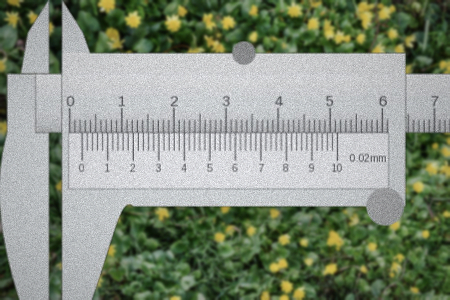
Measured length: 2.4 mm
